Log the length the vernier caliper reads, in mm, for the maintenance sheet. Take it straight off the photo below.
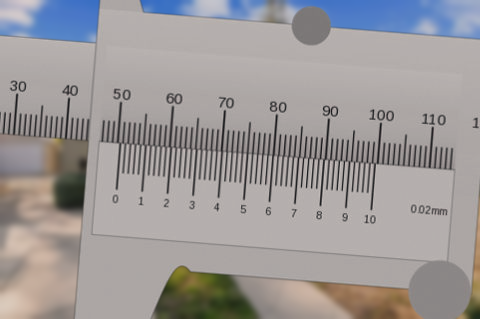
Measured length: 50.5 mm
